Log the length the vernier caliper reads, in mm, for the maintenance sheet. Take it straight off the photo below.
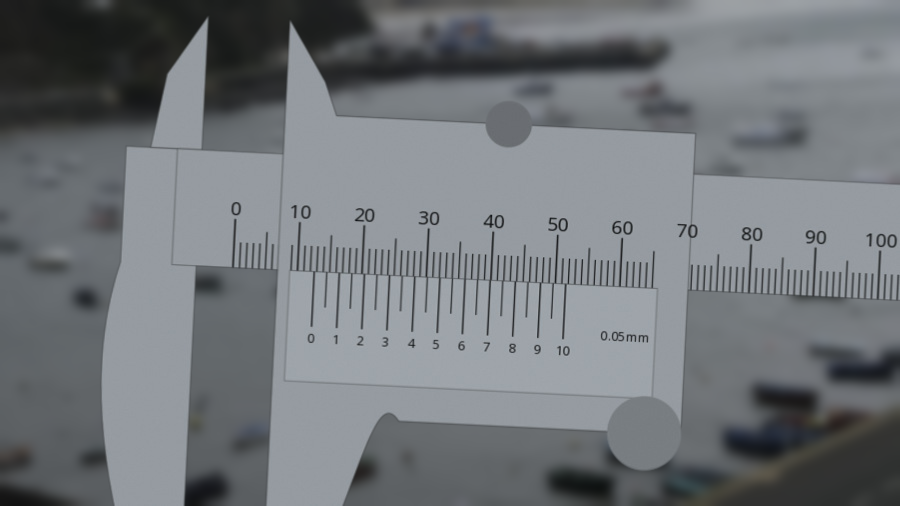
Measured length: 12.6 mm
